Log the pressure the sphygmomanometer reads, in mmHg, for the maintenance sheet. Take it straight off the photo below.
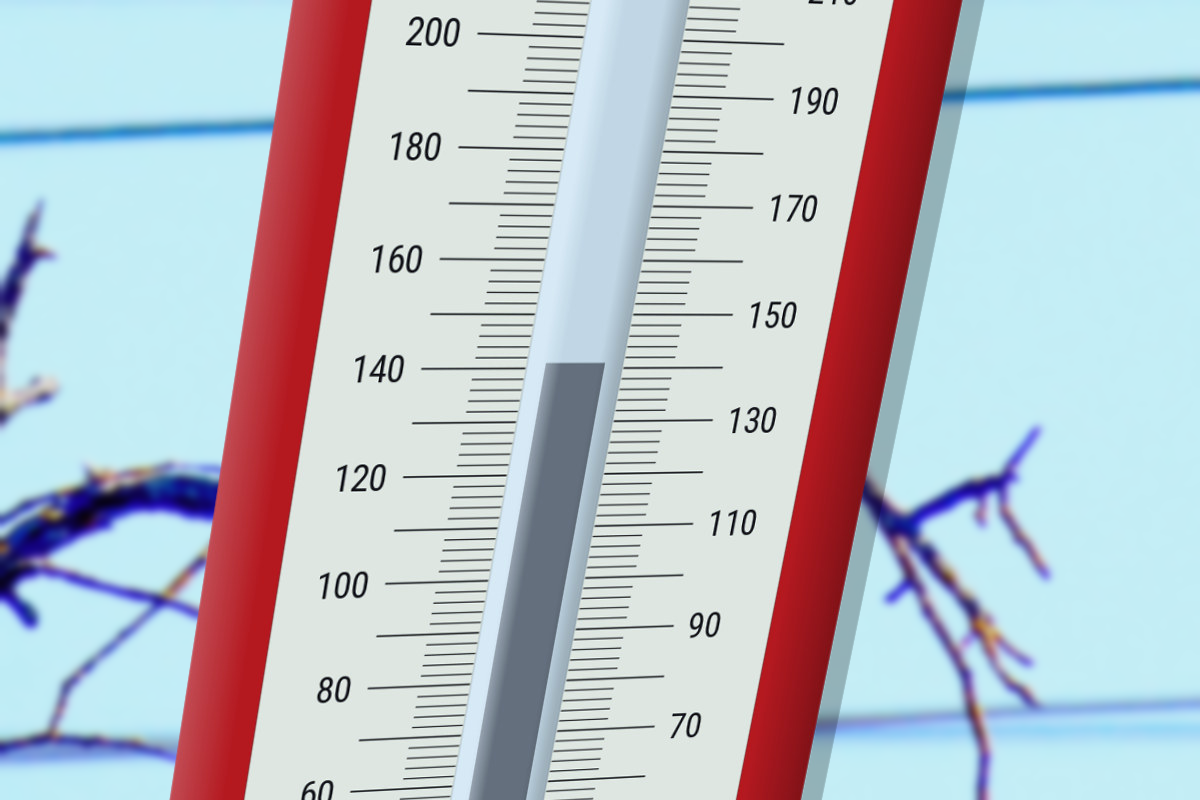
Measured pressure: 141 mmHg
